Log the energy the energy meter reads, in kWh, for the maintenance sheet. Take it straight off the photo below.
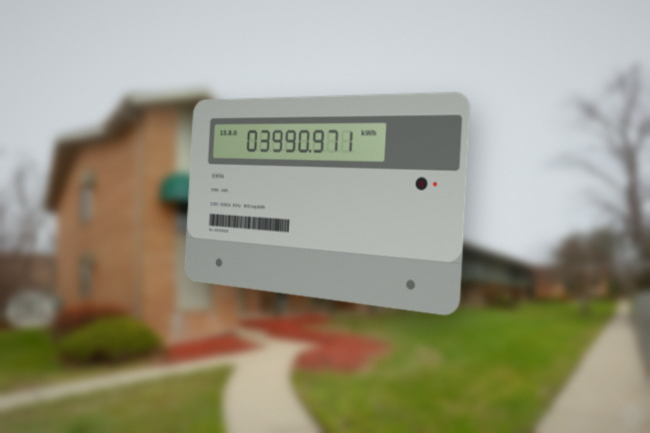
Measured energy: 3990.971 kWh
